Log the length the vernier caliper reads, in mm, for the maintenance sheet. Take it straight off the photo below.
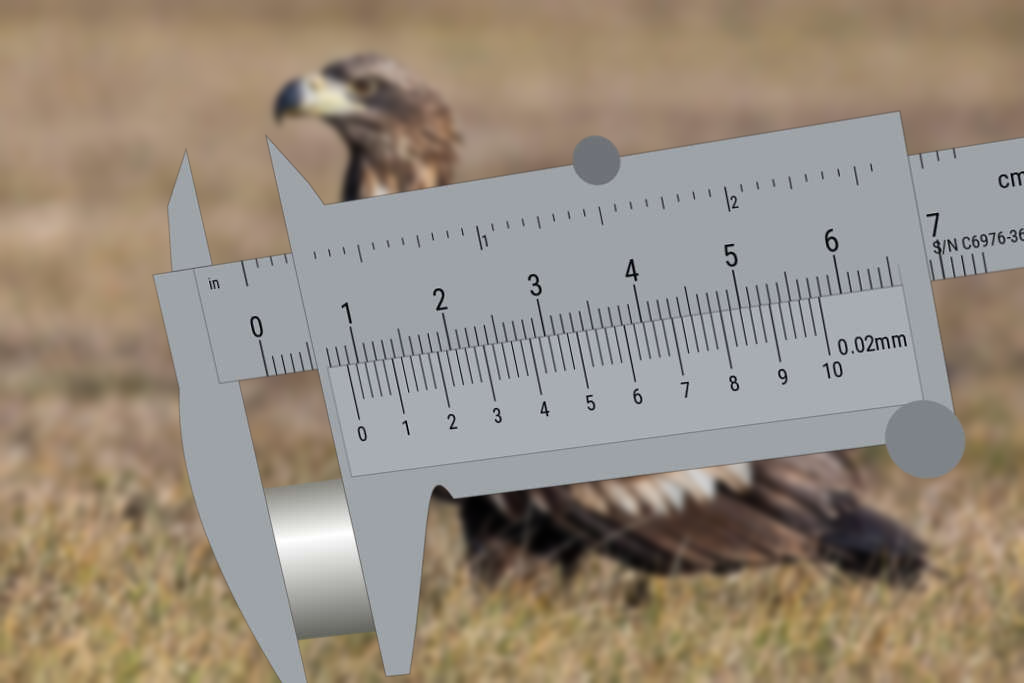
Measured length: 8.8 mm
